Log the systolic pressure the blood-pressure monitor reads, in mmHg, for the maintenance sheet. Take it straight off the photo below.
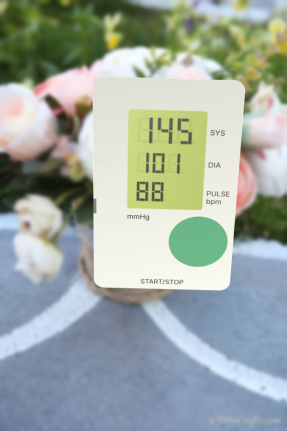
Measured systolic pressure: 145 mmHg
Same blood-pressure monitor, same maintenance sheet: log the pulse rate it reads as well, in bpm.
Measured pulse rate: 88 bpm
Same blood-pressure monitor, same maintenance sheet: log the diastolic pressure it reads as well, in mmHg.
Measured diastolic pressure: 101 mmHg
